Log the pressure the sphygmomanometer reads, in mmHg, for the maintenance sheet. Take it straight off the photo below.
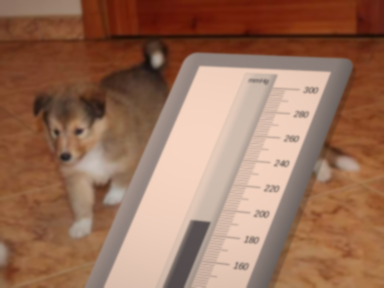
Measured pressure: 190 mmHg
